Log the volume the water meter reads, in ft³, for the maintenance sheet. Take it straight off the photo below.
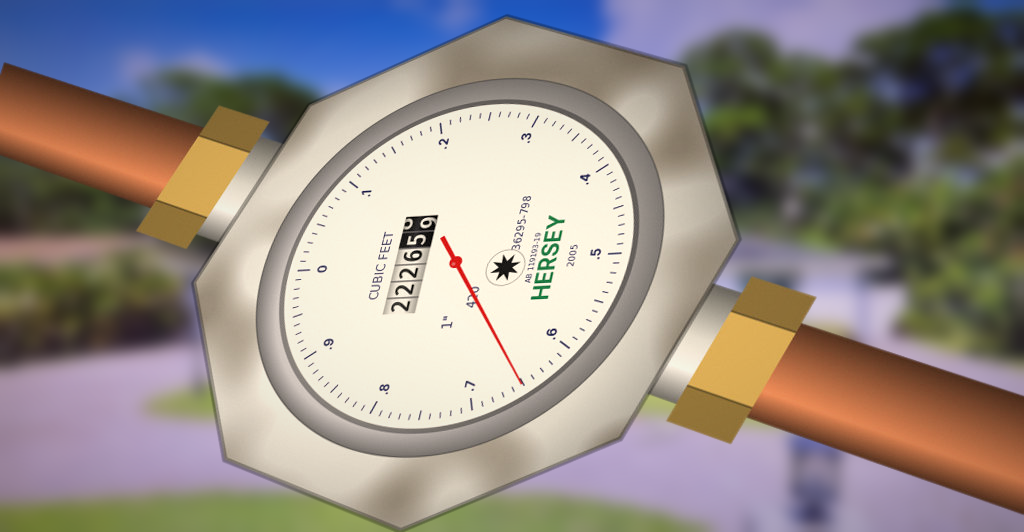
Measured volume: 222658.65 ft³
